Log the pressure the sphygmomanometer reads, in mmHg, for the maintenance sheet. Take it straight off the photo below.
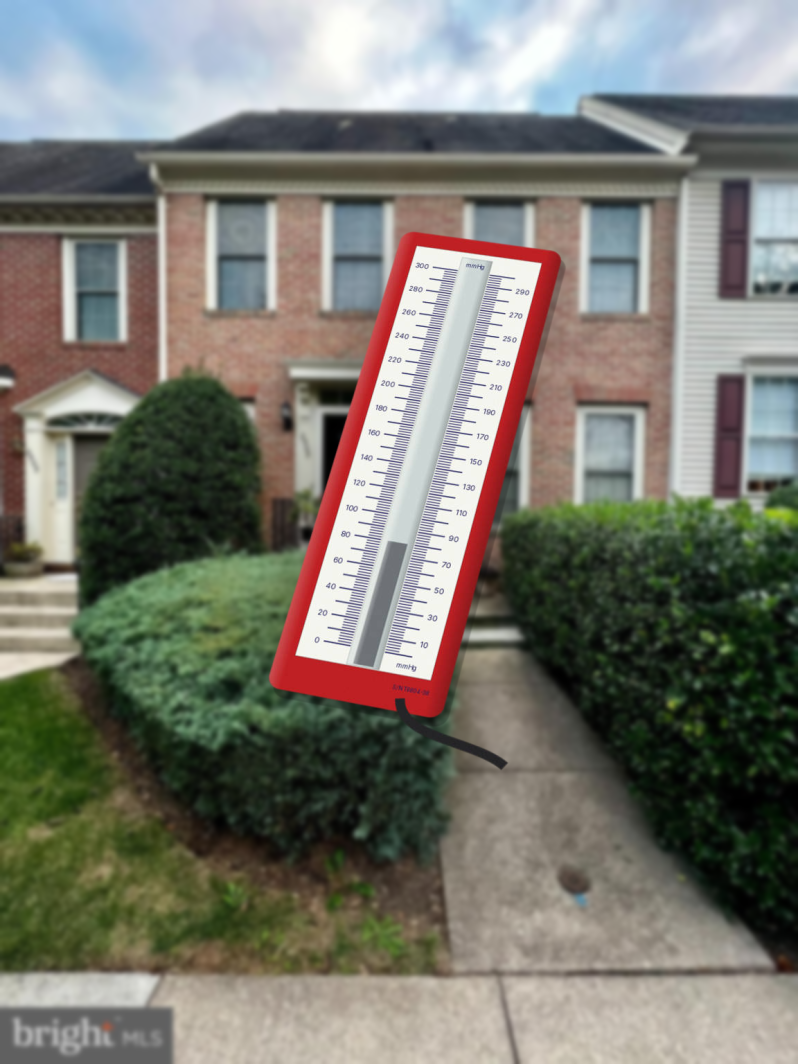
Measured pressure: 80 mmHg
